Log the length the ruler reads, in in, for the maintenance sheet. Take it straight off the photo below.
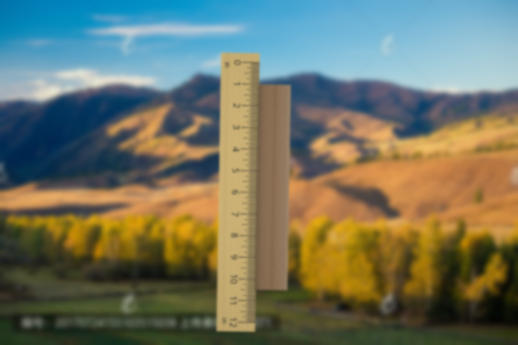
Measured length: 9.5 in
